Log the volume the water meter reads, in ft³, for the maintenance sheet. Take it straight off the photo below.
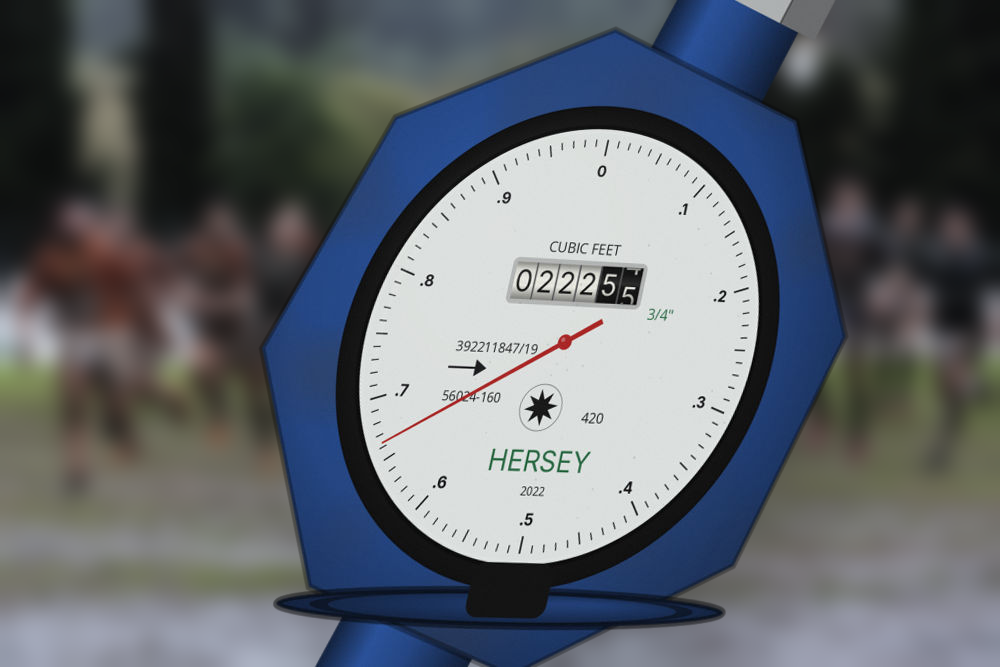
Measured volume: 22254.66 ft³
